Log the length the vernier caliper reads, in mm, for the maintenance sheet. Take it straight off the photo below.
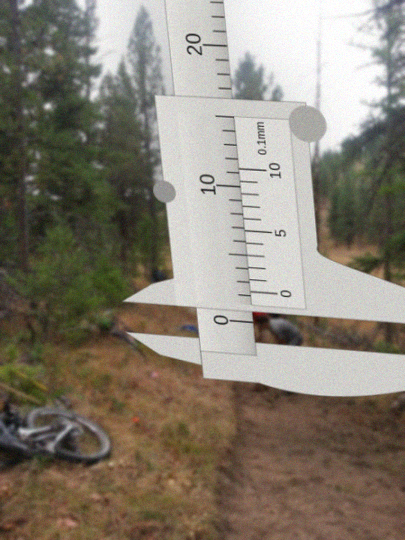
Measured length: 2.3 mm
